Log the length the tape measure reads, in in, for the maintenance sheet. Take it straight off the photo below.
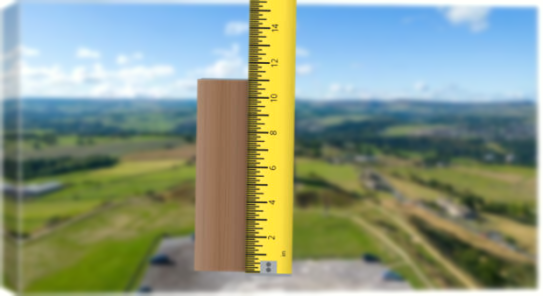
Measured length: 11 in
